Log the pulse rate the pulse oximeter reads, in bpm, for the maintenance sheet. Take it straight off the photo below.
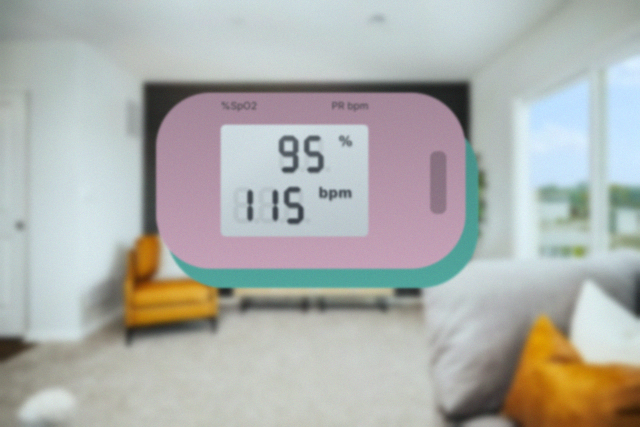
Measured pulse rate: 115 bpm
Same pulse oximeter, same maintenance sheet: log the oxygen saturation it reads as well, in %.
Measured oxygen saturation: 95 %
